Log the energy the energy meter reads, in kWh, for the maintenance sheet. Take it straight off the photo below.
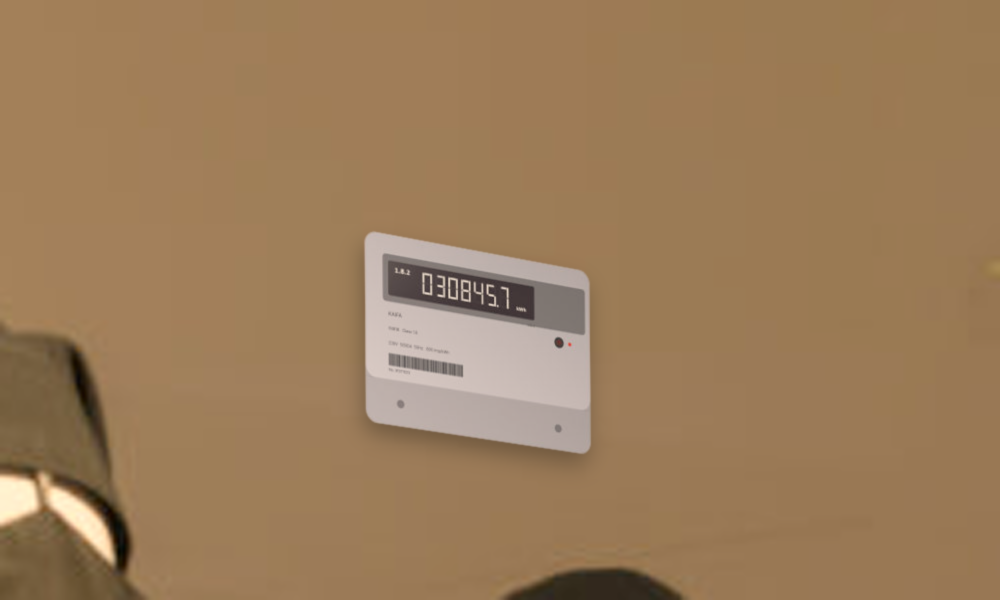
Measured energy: 30845.7 kWh
